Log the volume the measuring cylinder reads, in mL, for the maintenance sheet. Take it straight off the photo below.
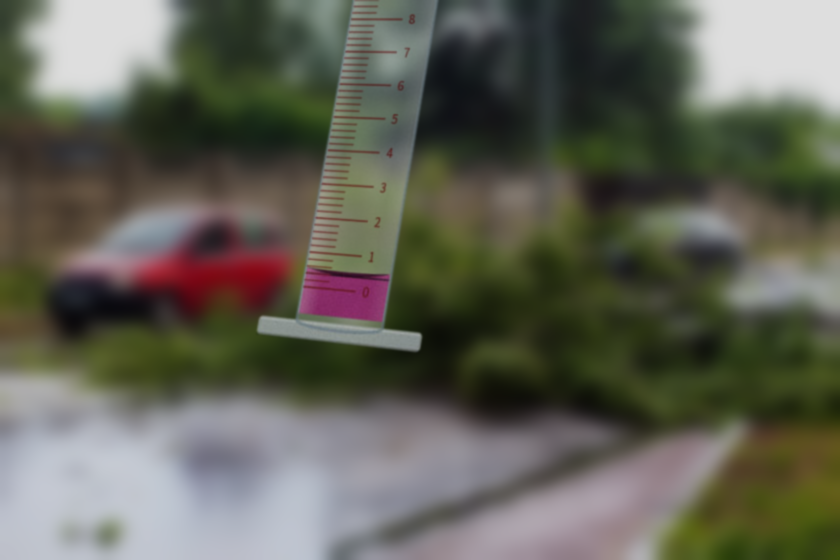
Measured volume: 0.4 mL
